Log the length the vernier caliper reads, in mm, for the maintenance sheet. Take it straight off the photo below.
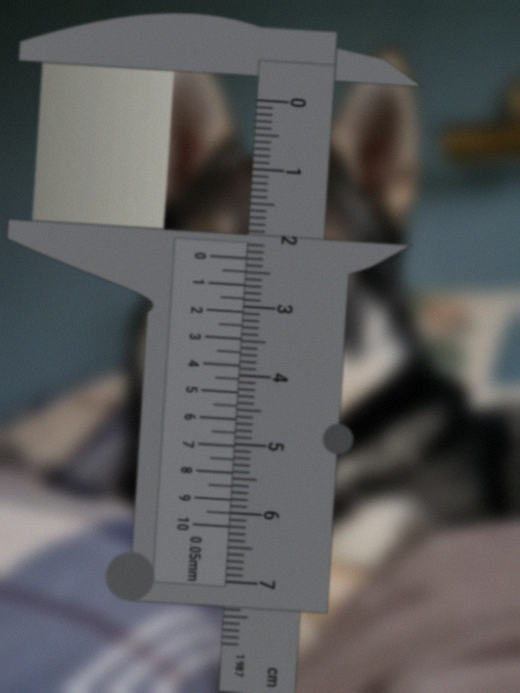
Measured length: 23.0 mm
